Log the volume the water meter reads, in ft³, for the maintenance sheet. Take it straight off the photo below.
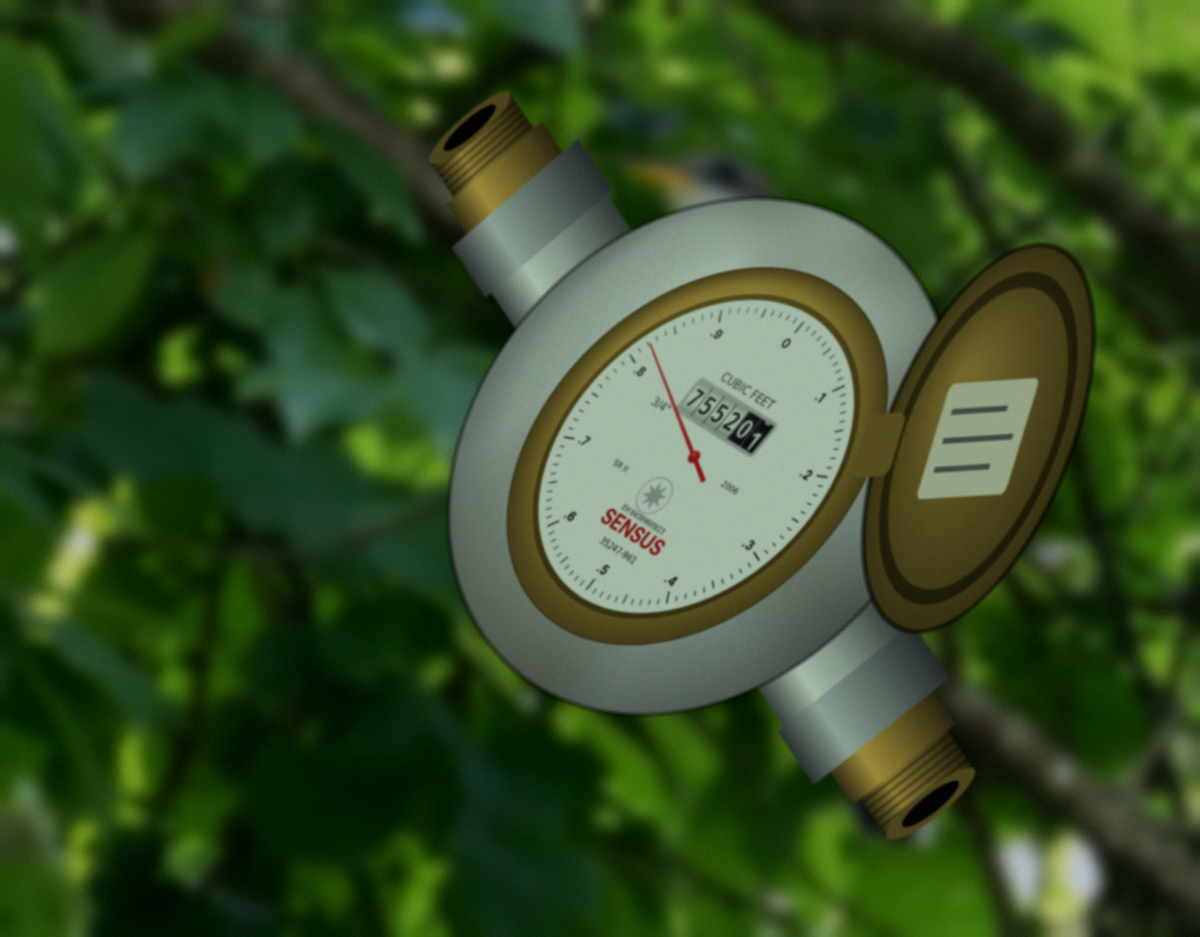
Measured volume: 755200.82 ft³
